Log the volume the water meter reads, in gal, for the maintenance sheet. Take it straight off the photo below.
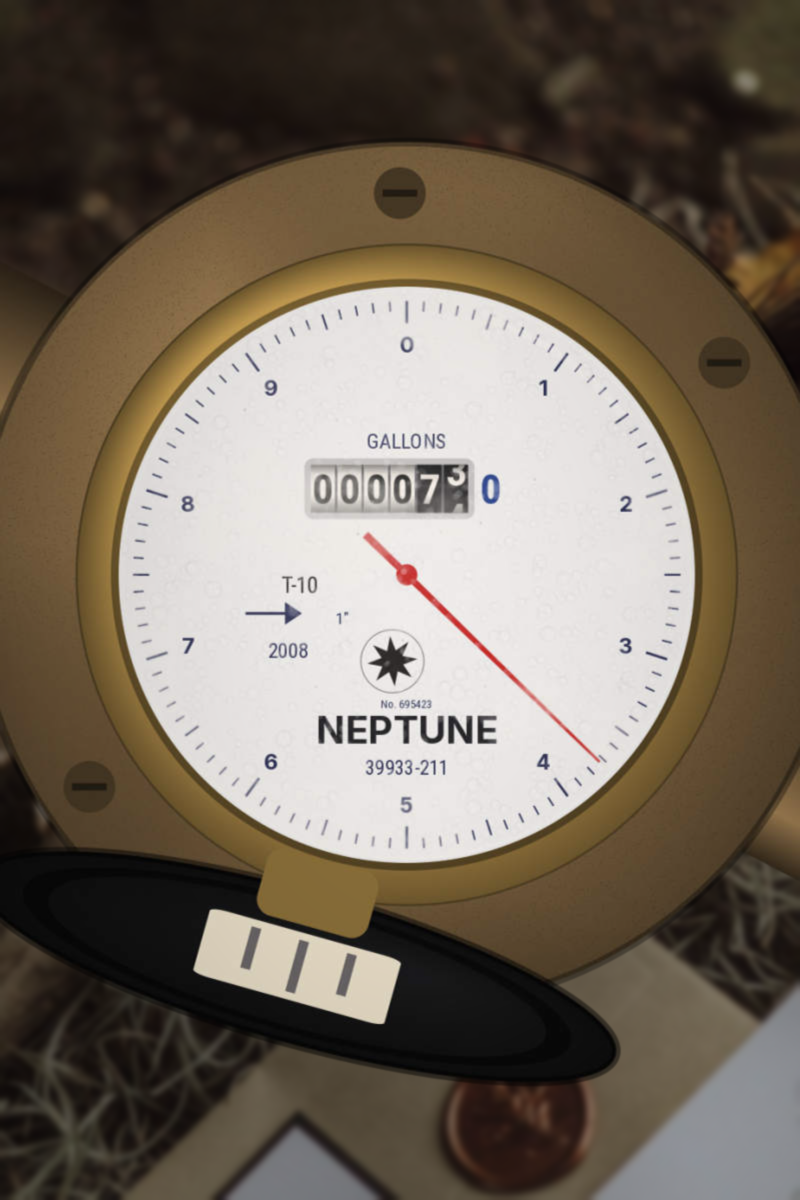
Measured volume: 733.7 gal
